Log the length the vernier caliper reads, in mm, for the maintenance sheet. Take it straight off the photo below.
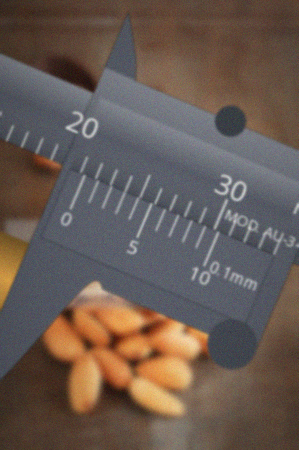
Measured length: 21.3 mm
